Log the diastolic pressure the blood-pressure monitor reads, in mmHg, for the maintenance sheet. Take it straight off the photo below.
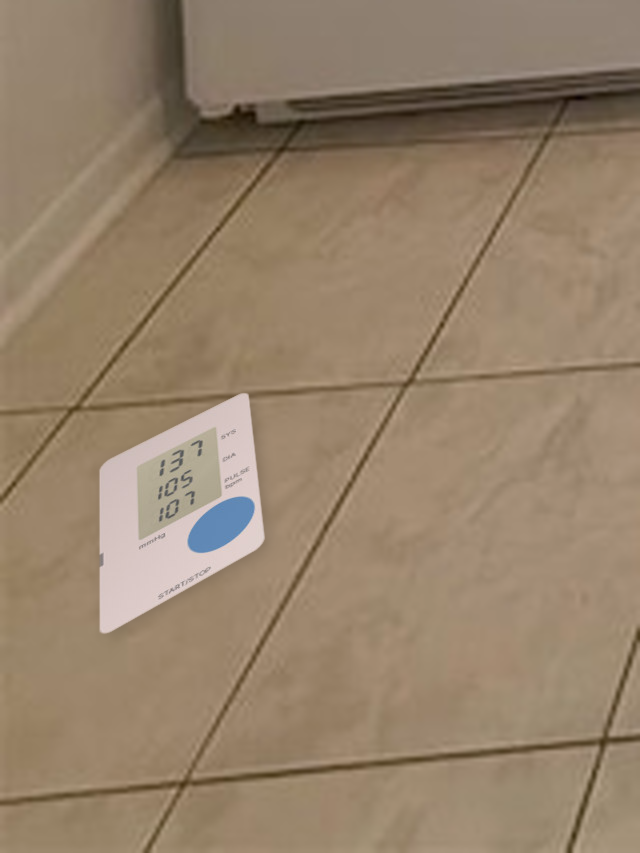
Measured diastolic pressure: 105 mmHg
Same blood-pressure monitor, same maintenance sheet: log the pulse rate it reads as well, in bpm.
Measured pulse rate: 107 bpm
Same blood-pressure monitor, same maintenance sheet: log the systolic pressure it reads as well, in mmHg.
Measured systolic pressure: 137 mmHg
